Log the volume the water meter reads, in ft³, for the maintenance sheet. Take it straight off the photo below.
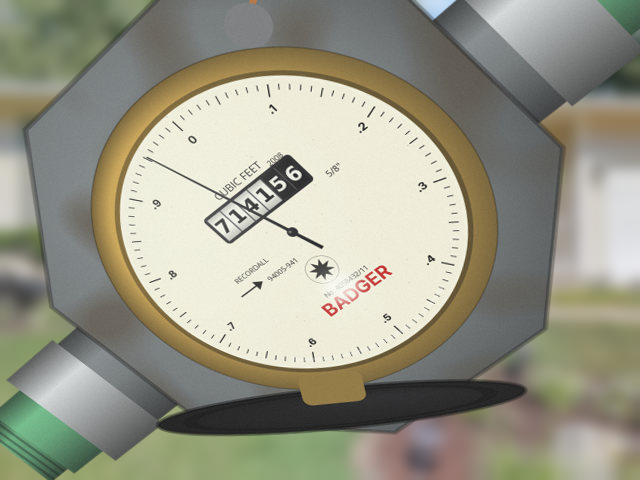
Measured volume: 714155.95 ft³
